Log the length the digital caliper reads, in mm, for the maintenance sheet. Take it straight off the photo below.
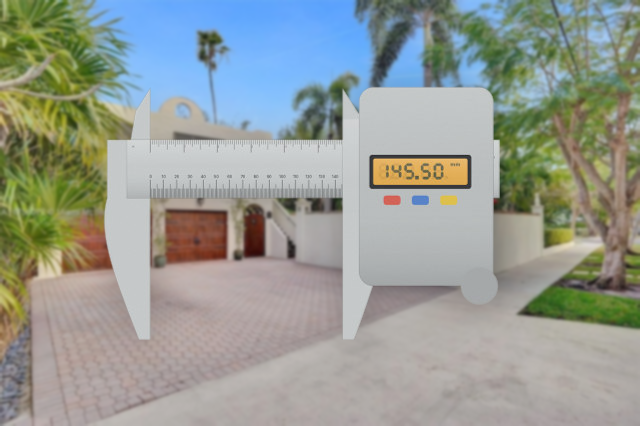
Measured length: 145.50 mm
